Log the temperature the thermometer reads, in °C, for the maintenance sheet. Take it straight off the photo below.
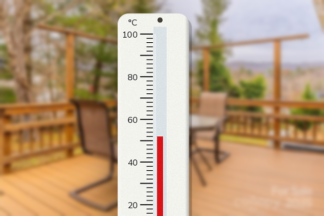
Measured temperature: 52 °C
